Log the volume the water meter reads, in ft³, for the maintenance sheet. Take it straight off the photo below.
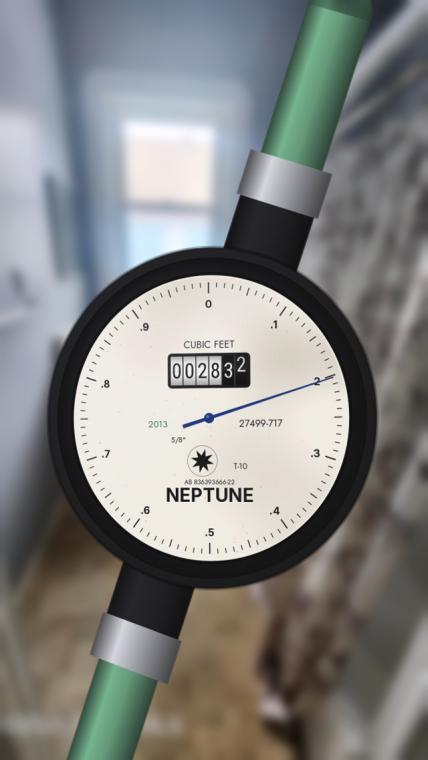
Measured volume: 2832.20 ft³
